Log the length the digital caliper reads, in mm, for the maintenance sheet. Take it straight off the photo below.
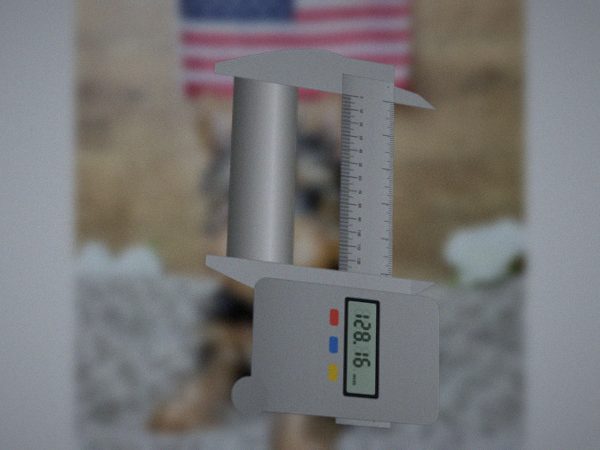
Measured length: 128.16 mm
